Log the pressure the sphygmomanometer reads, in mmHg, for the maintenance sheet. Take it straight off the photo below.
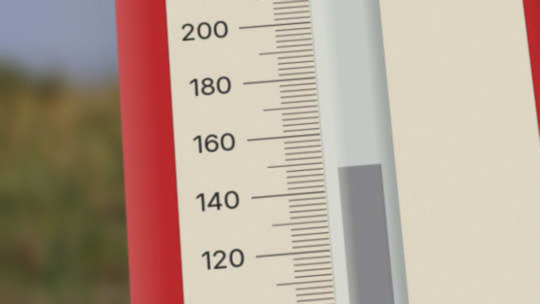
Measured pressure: 148 mmHg
